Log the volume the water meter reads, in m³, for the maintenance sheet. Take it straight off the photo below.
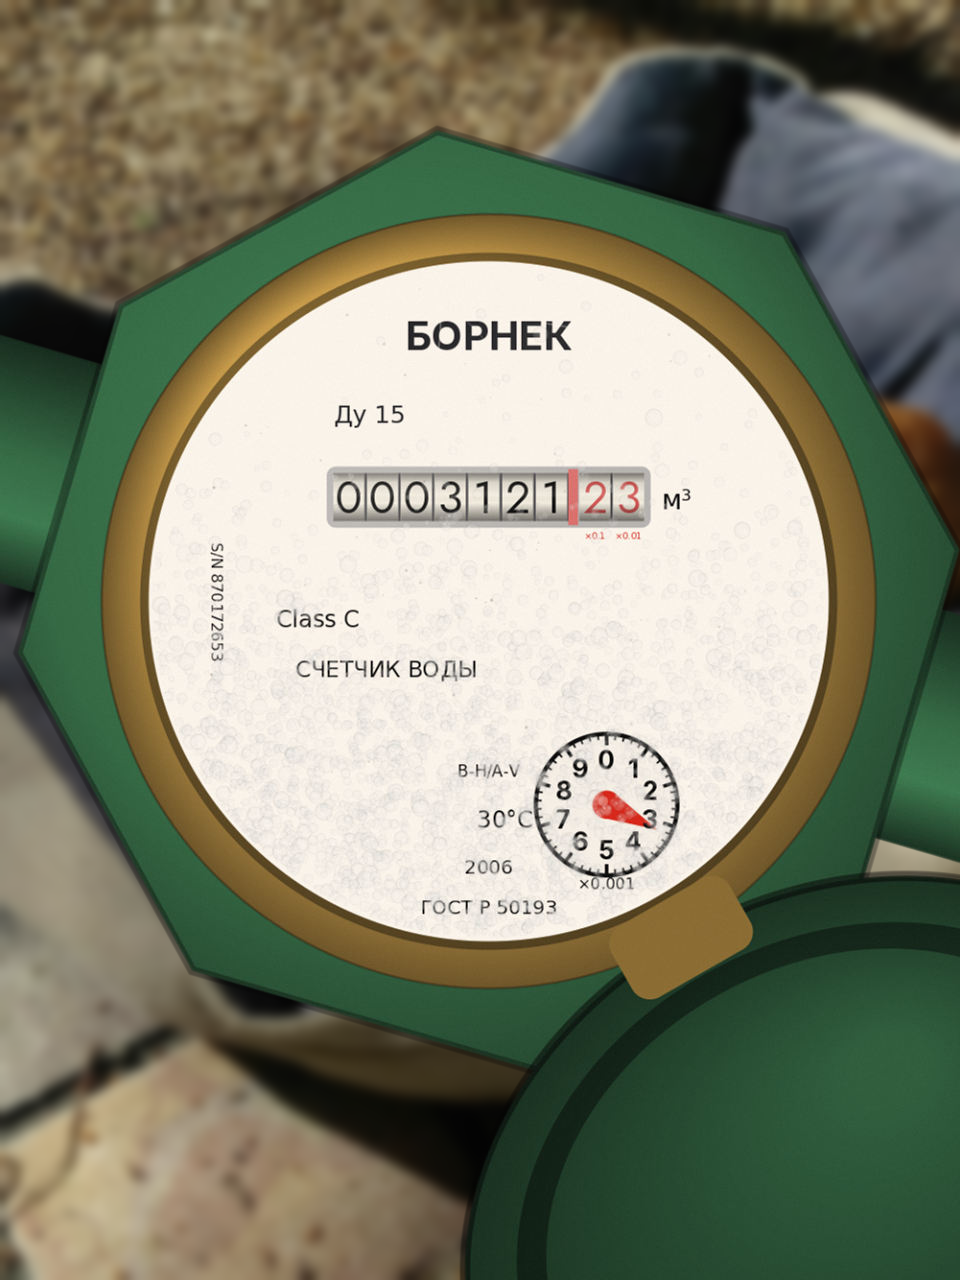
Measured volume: 3121.233 m³
